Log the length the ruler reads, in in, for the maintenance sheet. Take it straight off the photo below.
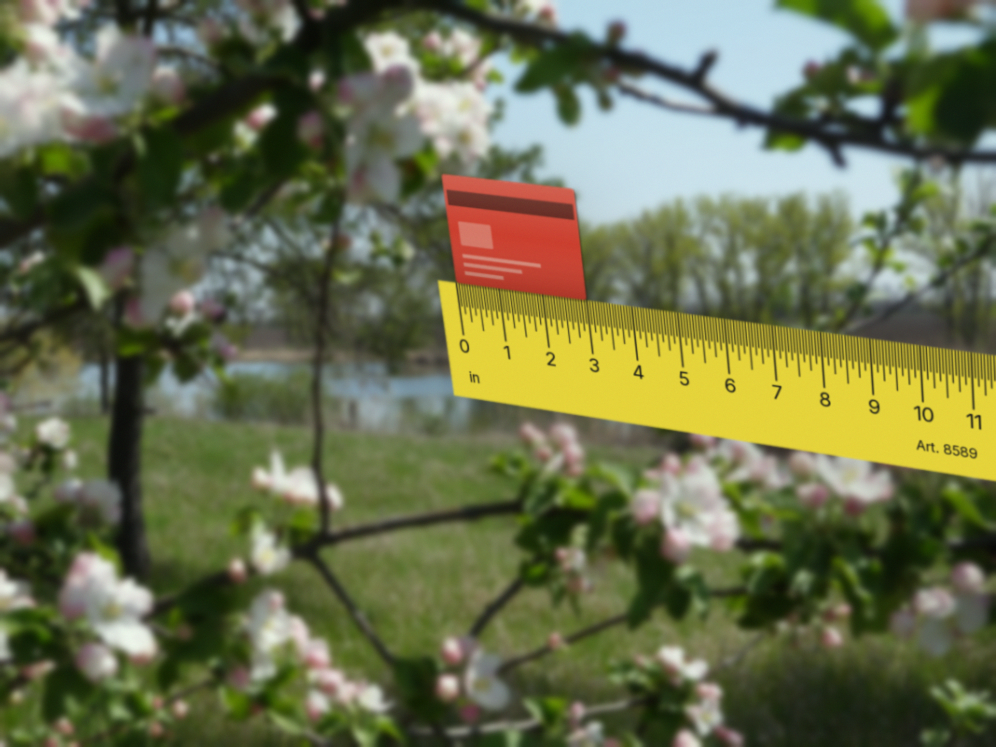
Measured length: 3 in
